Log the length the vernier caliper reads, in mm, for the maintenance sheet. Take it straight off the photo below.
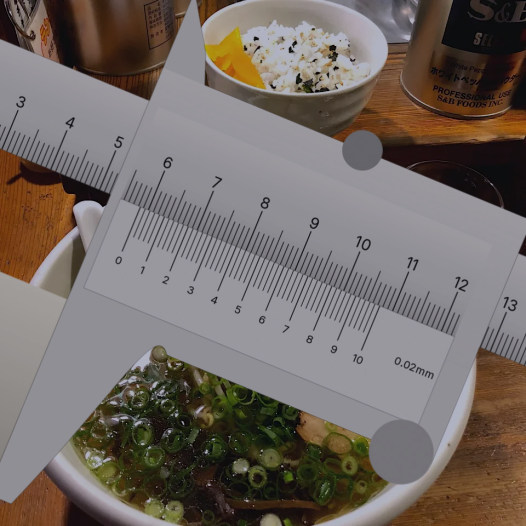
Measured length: 58.4 mm
